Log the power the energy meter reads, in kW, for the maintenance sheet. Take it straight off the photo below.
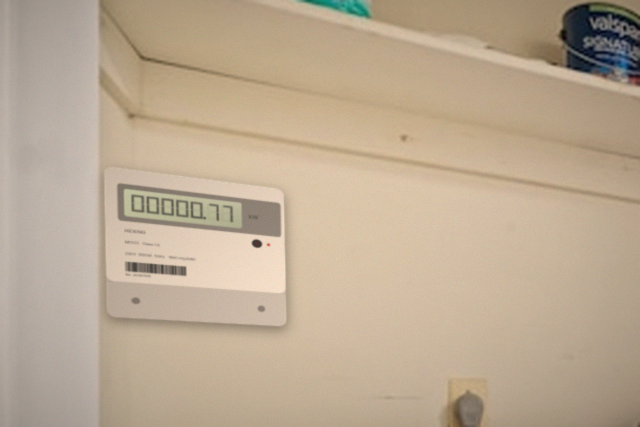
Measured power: 0.77 kW
